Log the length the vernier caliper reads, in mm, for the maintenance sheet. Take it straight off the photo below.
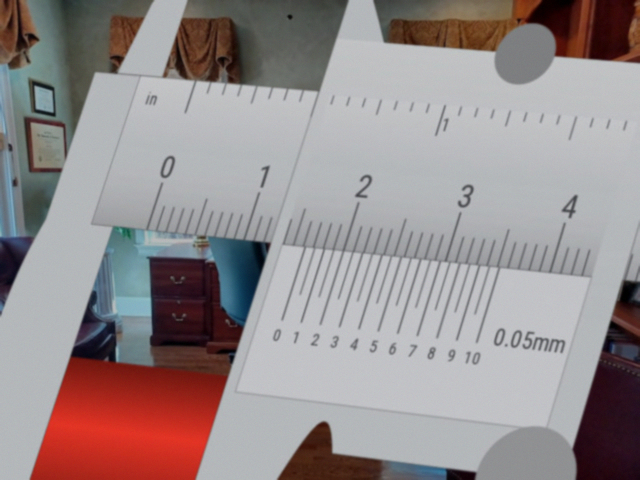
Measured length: 16.2 mm
